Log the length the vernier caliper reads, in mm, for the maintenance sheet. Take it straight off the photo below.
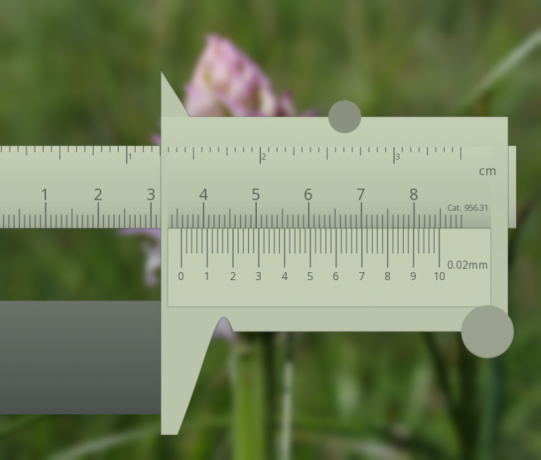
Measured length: 35.8 mm
